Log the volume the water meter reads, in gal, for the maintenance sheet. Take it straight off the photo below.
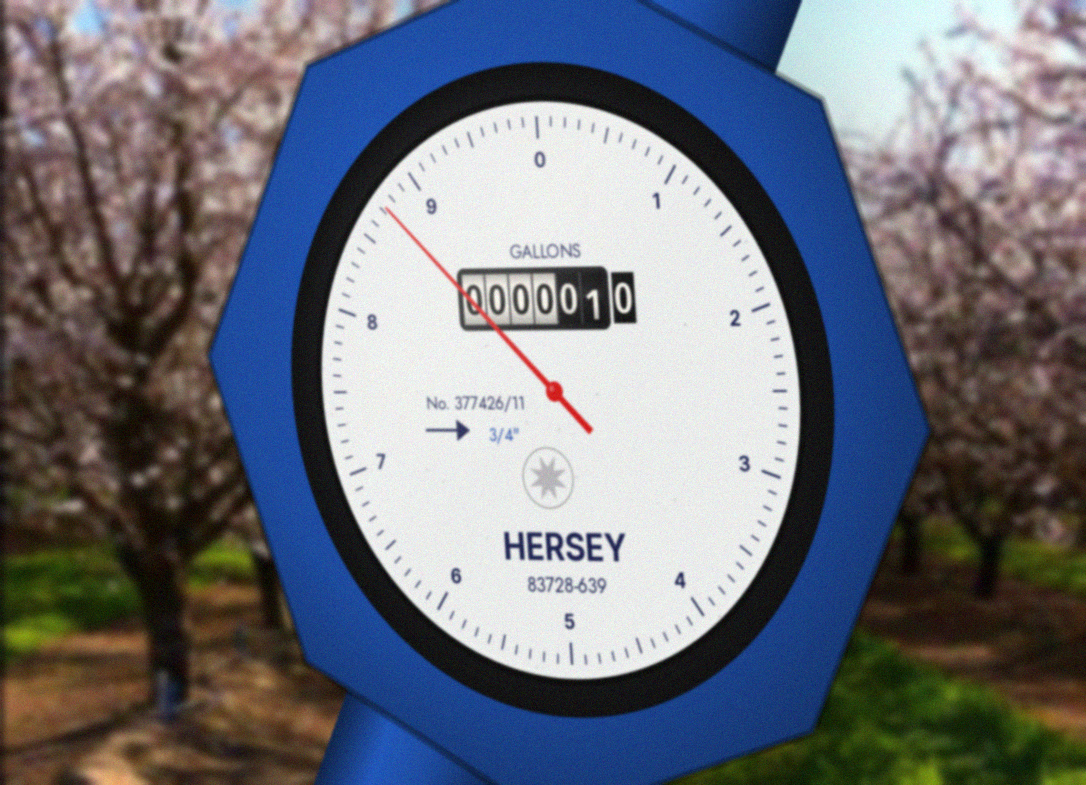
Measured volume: 8.7 gal
